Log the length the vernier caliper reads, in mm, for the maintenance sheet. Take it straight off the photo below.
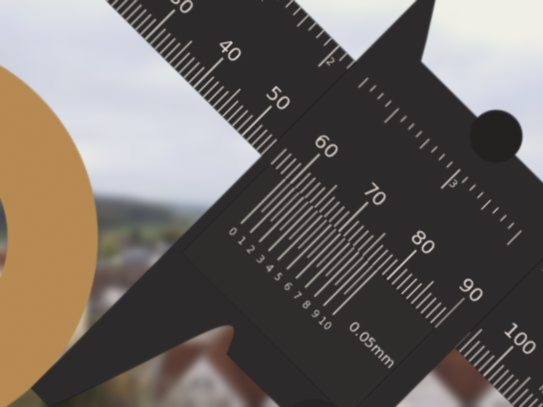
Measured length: 59.0 mm
